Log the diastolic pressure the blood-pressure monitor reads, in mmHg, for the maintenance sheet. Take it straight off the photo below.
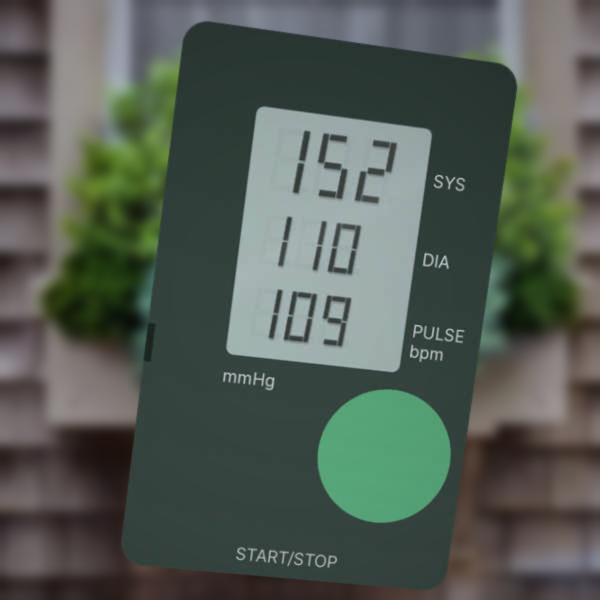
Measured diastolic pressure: 110 mmHg
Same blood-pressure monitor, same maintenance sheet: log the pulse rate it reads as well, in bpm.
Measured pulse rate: 109 bpm
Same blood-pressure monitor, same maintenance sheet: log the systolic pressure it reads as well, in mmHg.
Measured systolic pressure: 152 mmHg
